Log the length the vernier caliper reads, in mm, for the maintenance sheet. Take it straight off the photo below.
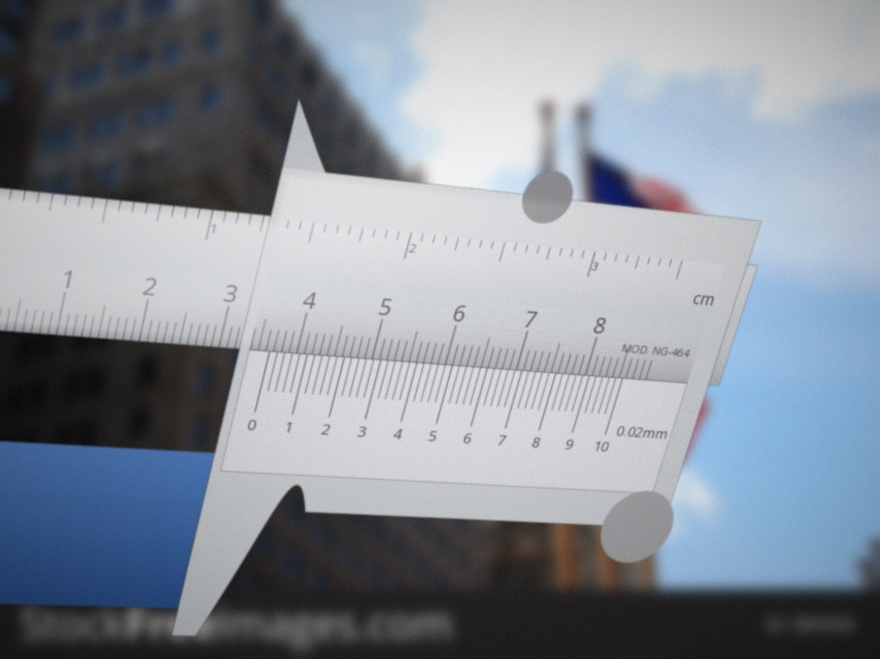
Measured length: 36.5 mm
